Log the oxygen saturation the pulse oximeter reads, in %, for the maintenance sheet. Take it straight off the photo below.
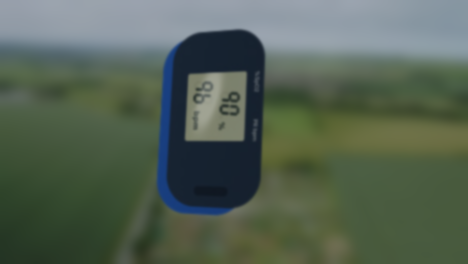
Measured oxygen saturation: 90 %
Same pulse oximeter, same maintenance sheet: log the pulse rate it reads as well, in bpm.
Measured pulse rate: 96 bpm
